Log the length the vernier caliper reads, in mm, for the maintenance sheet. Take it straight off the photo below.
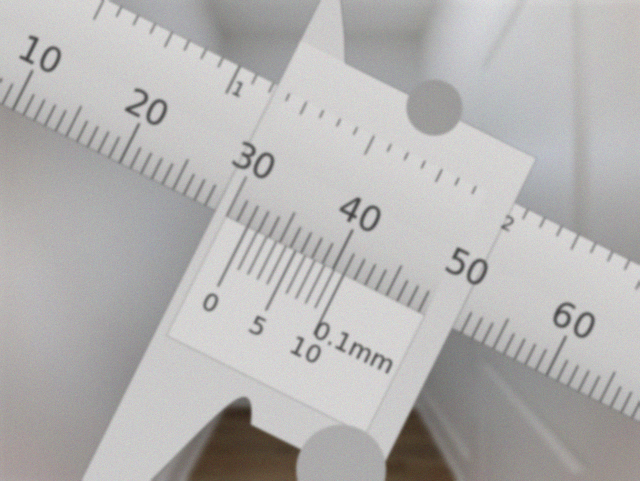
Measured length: 32.0 mm
